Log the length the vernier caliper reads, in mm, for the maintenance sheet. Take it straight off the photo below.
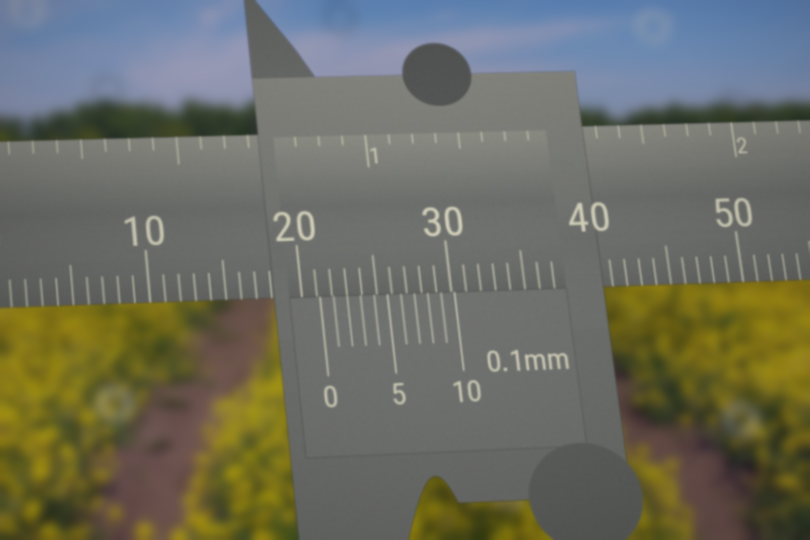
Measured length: 21.2 mm
